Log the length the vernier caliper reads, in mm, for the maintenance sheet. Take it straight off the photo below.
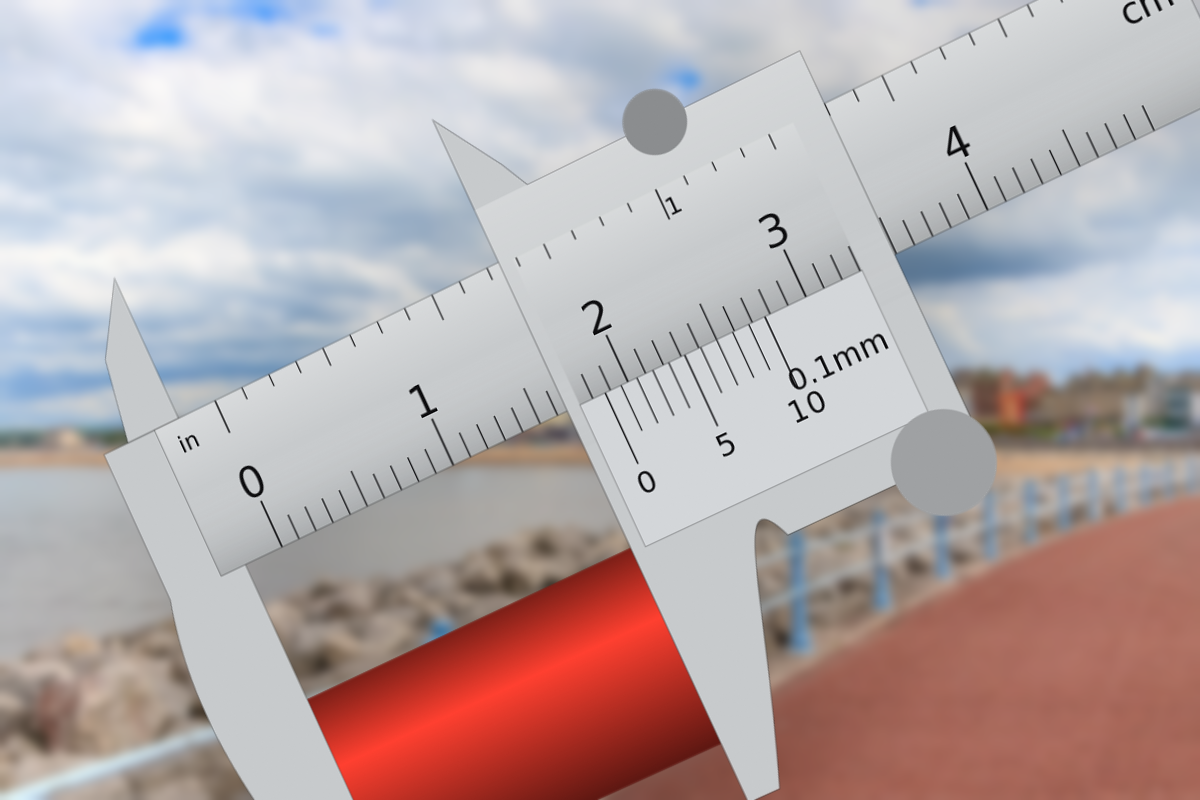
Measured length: 18.7 mm
